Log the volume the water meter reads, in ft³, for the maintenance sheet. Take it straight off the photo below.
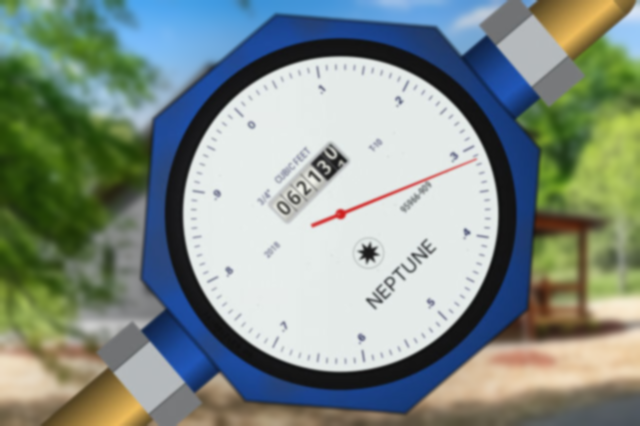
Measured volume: 62130.31 ft³
